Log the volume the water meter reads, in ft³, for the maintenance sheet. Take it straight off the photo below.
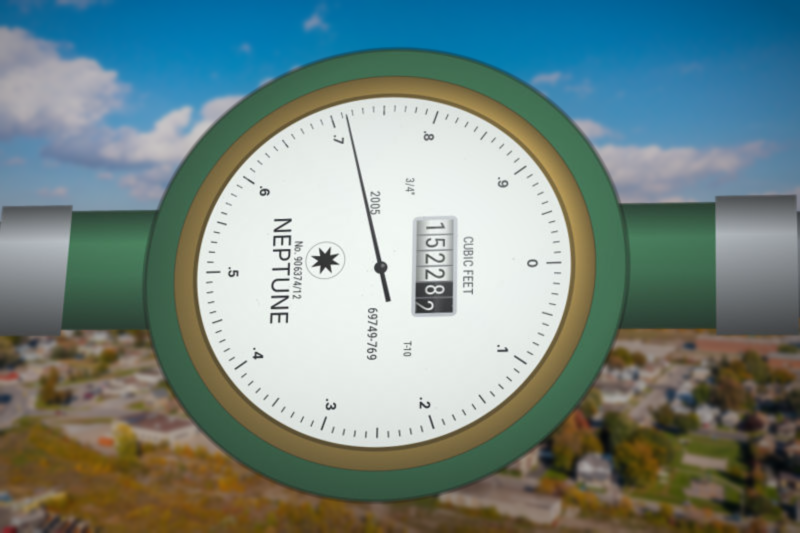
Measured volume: 152281.71 ft³
